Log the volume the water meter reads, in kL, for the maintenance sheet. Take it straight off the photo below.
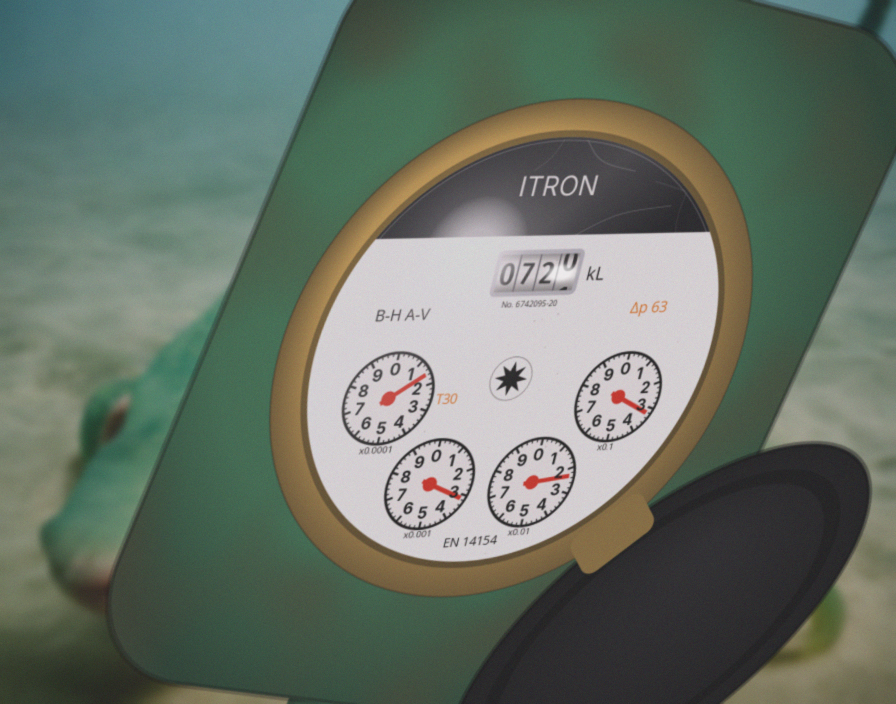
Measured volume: 720.3231 kL
